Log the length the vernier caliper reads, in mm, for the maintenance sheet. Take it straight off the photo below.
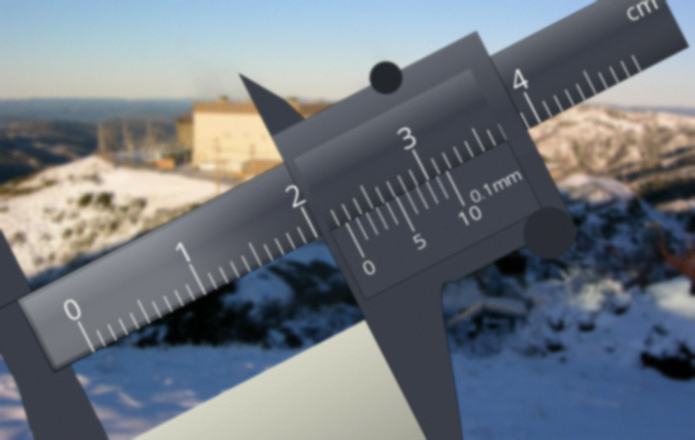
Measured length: 22.6 mm
